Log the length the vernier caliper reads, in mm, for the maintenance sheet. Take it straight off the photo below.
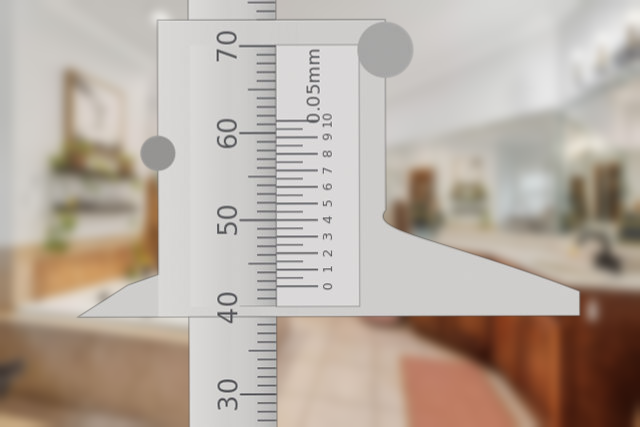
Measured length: 42.4 mm
